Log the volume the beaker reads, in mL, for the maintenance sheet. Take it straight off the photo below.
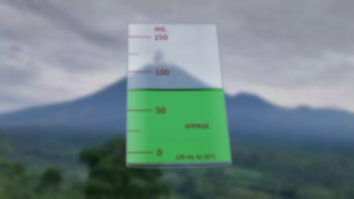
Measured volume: 75 mL
